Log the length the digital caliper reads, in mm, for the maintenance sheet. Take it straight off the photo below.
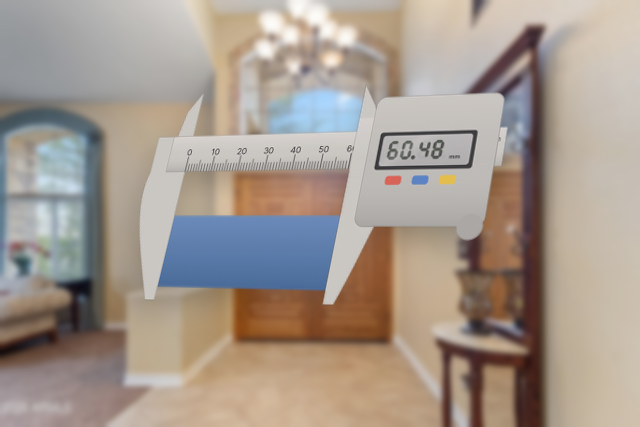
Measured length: 60.48 mm
